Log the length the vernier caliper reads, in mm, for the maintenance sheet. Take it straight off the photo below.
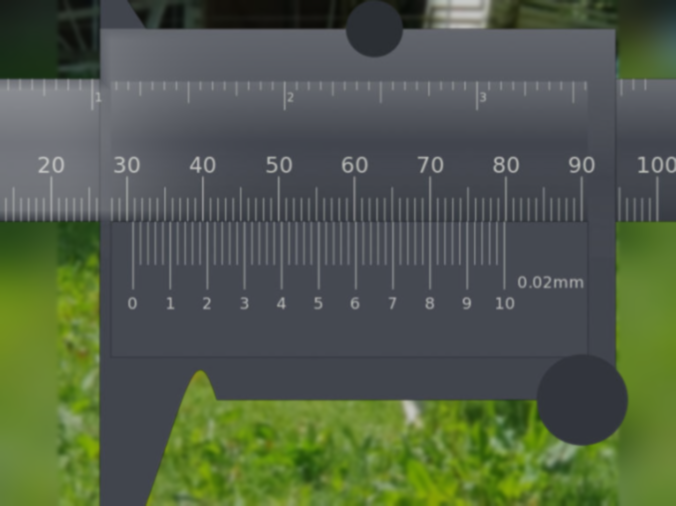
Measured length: 30.8 mm
